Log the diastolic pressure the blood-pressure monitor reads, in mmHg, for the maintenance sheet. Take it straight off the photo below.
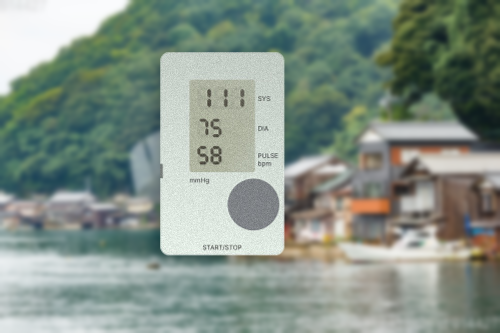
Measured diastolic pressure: 75 mmHg
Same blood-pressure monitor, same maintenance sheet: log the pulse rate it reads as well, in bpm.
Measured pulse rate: 58 bpm
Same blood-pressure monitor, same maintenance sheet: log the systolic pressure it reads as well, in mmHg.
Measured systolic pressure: 111 mmHg
